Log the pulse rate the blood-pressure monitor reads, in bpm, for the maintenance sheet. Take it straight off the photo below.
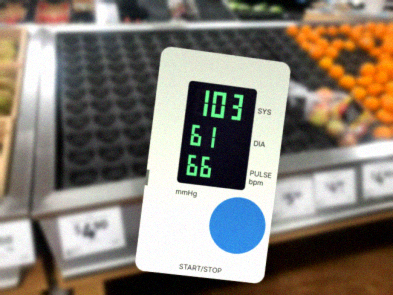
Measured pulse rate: 66 bpm
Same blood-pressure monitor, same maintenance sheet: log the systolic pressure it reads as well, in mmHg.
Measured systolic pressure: 103 mmHg
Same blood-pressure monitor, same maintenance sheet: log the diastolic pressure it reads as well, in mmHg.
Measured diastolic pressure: 61 mmHg
